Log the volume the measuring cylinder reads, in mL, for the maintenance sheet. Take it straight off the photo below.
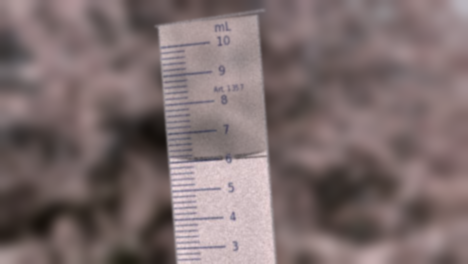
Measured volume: 6 mL
